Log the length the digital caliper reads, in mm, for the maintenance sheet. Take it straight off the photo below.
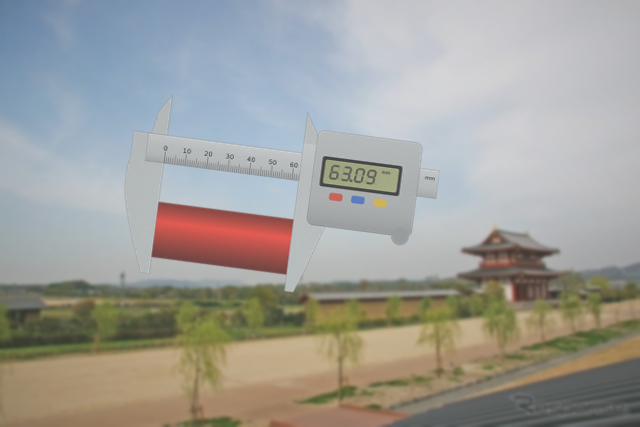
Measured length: 63.09 mm
